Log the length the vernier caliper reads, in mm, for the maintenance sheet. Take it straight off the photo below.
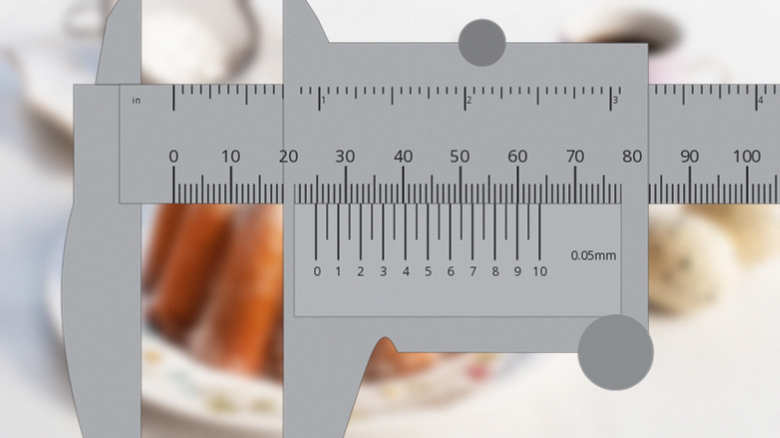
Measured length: 24.8 mm
